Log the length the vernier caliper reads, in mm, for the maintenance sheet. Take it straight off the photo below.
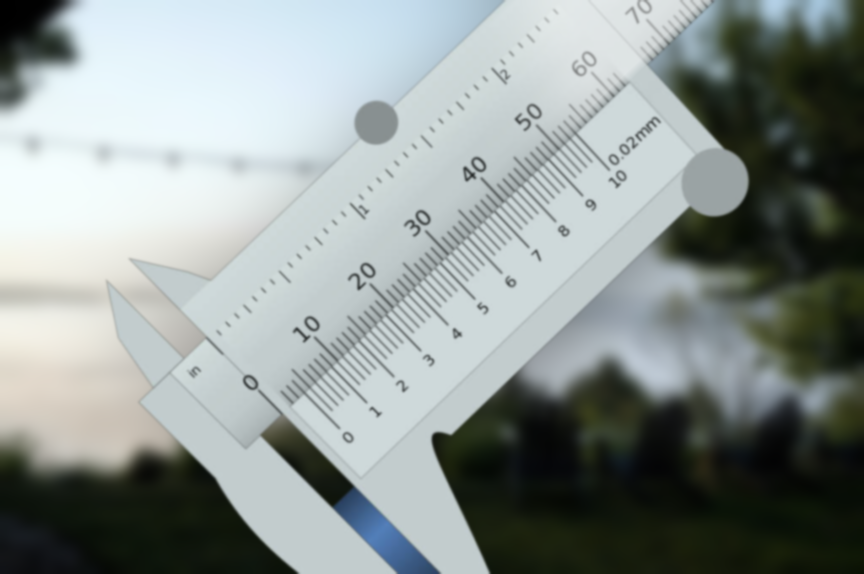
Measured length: 4.0 mm
